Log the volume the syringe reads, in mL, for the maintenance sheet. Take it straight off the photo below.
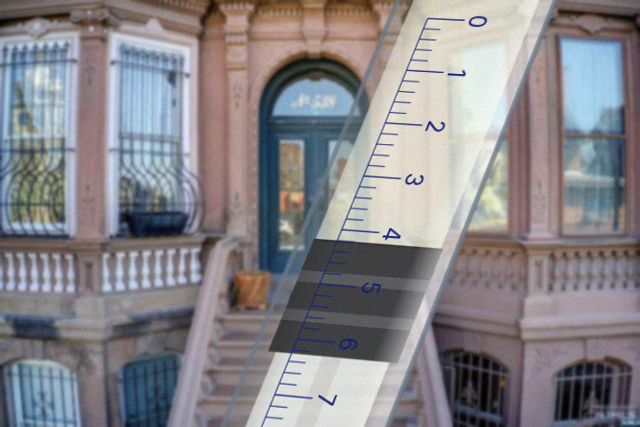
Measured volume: 4.2 mL
